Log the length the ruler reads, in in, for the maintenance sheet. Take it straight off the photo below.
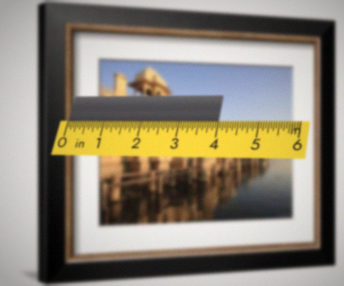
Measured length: 4 in
